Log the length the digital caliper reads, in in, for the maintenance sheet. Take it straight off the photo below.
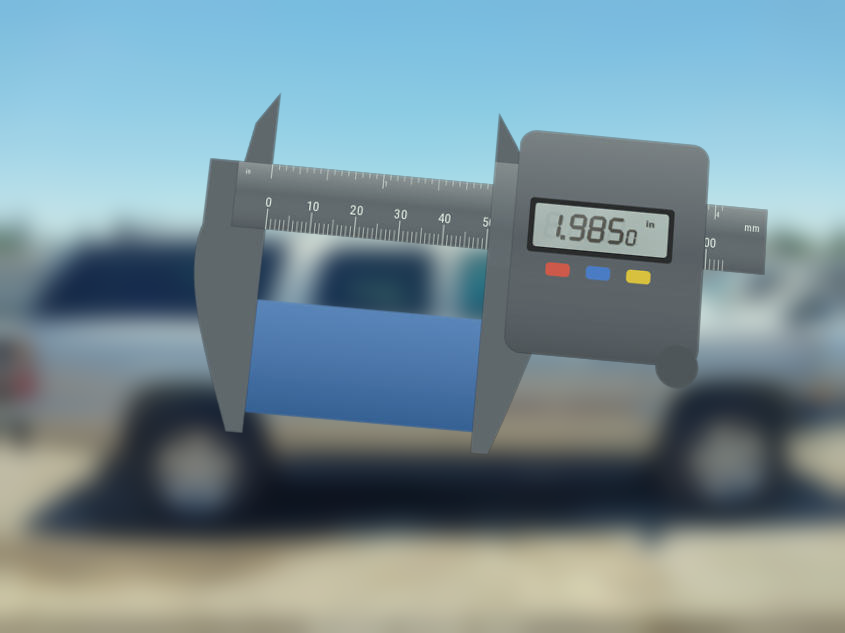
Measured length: 1.9850 in
